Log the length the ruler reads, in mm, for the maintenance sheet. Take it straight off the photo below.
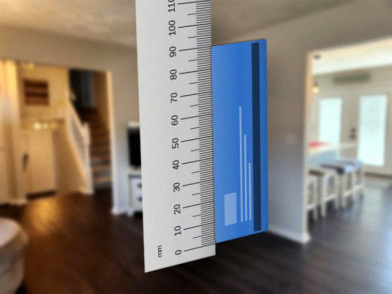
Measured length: 90 mm
